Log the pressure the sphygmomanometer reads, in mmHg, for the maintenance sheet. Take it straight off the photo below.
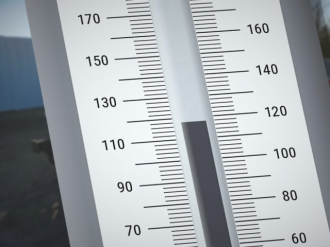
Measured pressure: 118 mmHg
